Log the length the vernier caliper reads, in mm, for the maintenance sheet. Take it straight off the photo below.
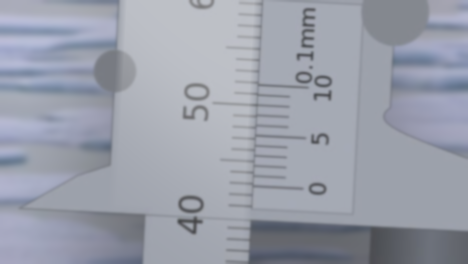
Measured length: 42.8 mm
